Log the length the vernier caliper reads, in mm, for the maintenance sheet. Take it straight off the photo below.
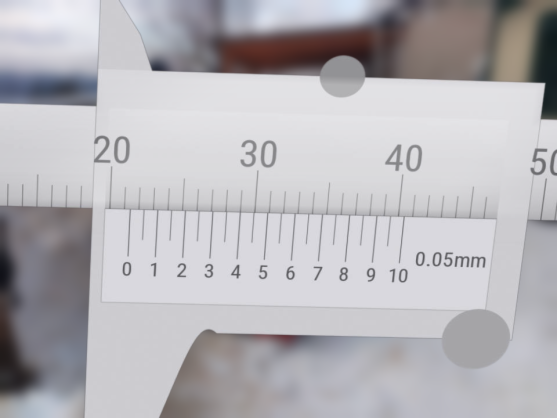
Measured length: 21.4 mm
